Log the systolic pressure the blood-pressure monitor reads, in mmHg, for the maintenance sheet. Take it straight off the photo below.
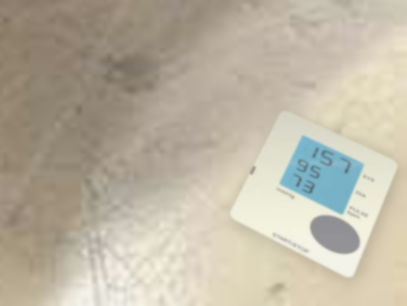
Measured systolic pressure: 157 mmHg
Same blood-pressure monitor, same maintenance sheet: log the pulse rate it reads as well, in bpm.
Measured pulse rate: 73 bpm
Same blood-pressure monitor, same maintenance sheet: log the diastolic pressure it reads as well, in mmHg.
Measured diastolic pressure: 95 mmHg
